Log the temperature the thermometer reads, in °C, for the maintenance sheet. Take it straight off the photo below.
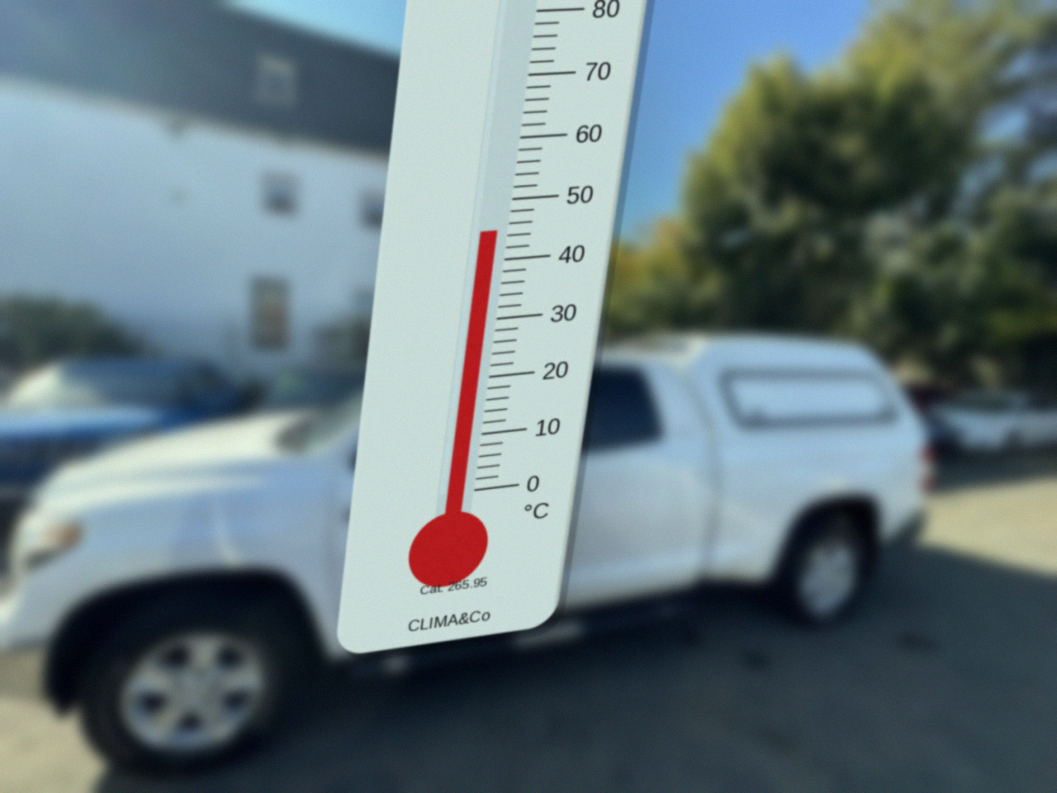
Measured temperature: 45 °C
